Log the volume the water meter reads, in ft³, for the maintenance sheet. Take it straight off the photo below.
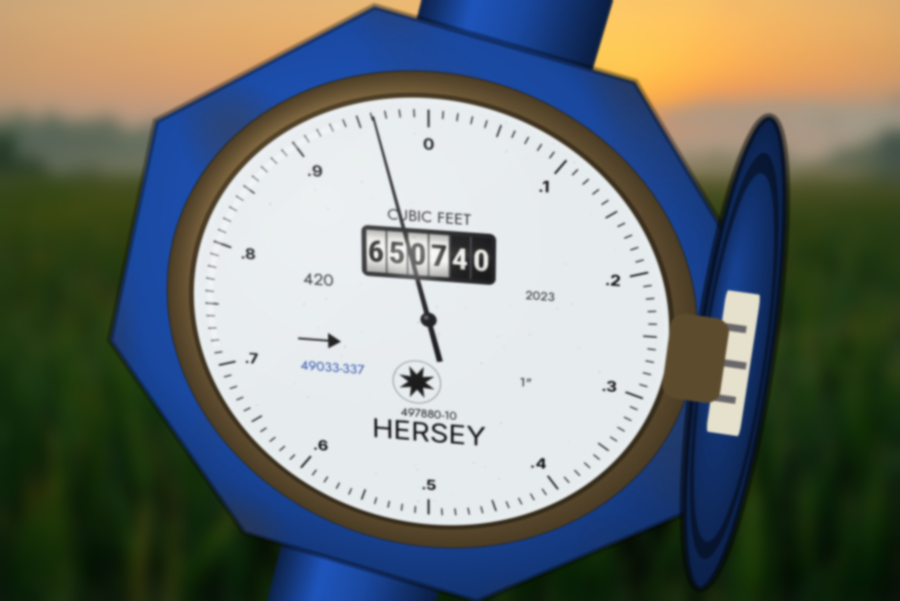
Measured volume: 650739.96 ft³
